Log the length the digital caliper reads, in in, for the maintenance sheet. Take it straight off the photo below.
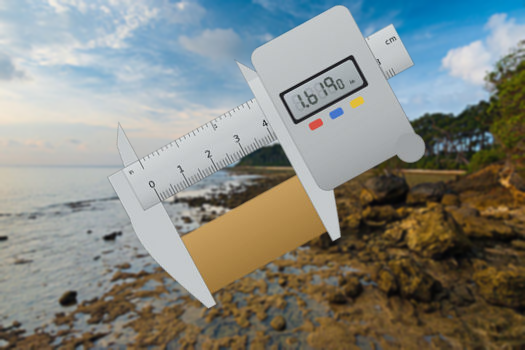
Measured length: 1.6190 in
